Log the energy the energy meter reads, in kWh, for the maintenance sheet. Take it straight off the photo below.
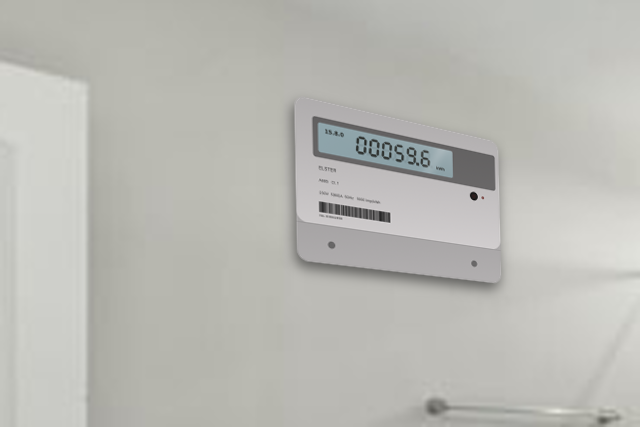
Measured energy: 59.6 kWh
